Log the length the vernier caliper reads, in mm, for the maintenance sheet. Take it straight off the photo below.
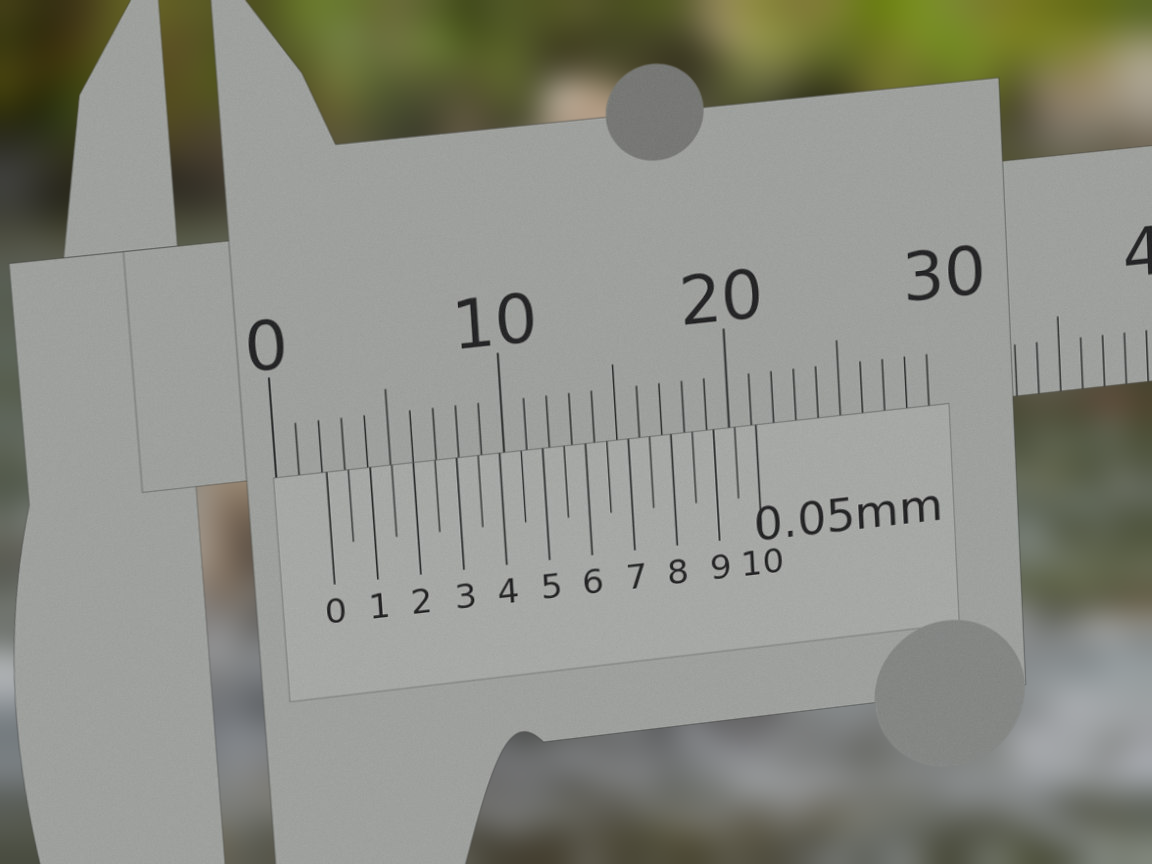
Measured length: 2.2 mm
